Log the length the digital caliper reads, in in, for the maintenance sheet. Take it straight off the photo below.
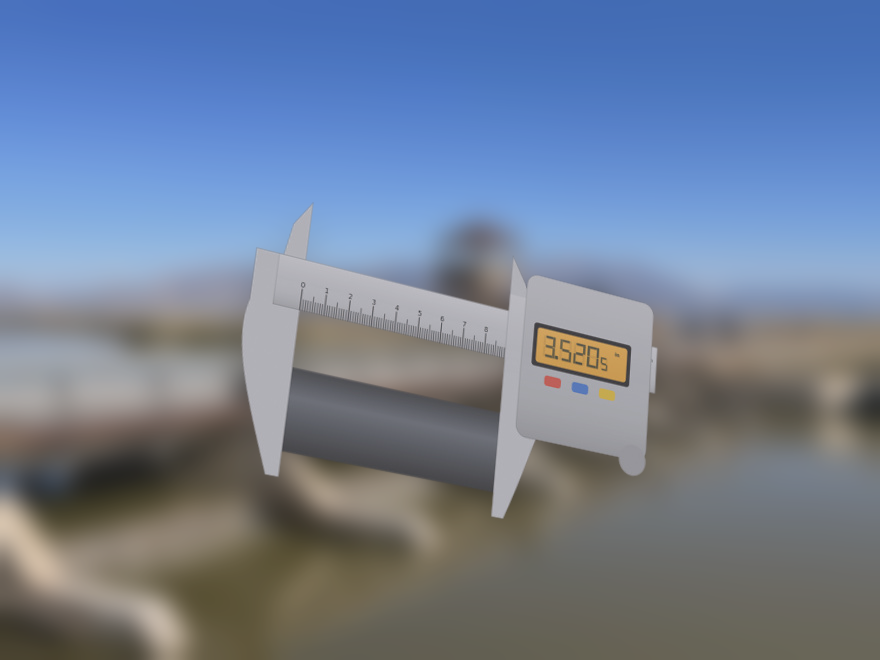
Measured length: 3.5205 in
